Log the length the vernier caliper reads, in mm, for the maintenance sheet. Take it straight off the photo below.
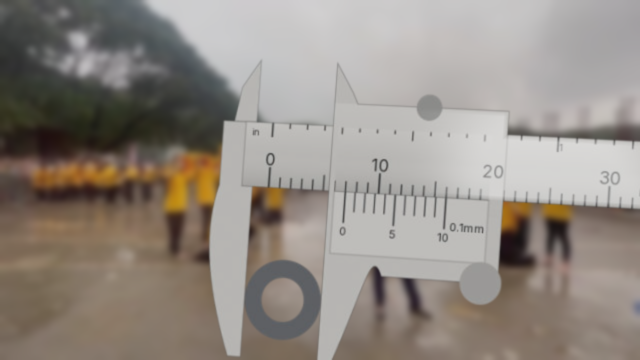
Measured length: 7.0 mm
